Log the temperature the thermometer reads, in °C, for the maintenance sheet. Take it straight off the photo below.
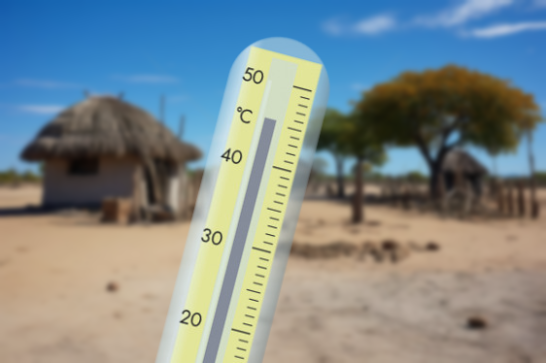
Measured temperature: 45.5 °C
